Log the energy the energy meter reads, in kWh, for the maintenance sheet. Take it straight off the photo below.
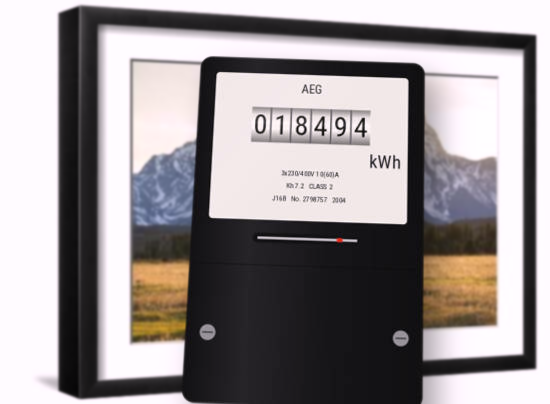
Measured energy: 18494 kWh
